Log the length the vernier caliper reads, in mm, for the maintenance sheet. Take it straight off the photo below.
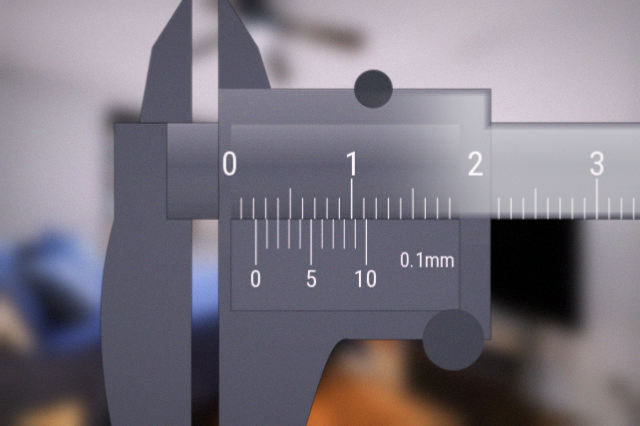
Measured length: 2.2 mm
